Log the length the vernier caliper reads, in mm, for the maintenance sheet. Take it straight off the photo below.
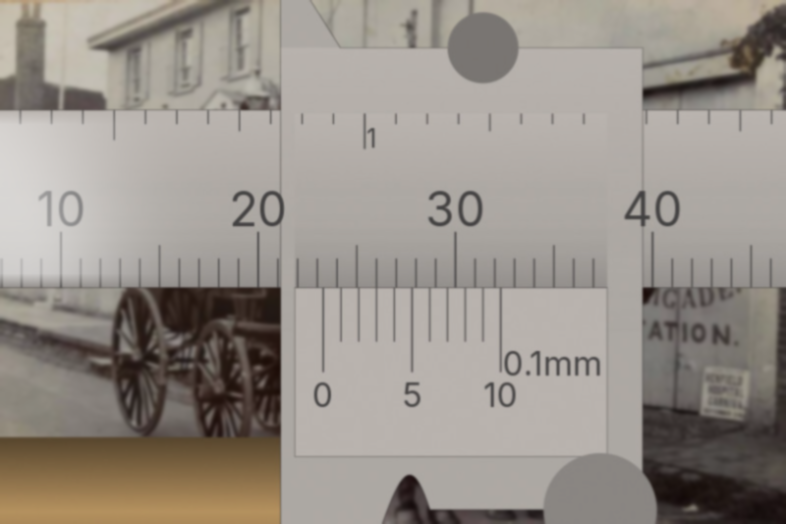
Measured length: 23.3 mm
